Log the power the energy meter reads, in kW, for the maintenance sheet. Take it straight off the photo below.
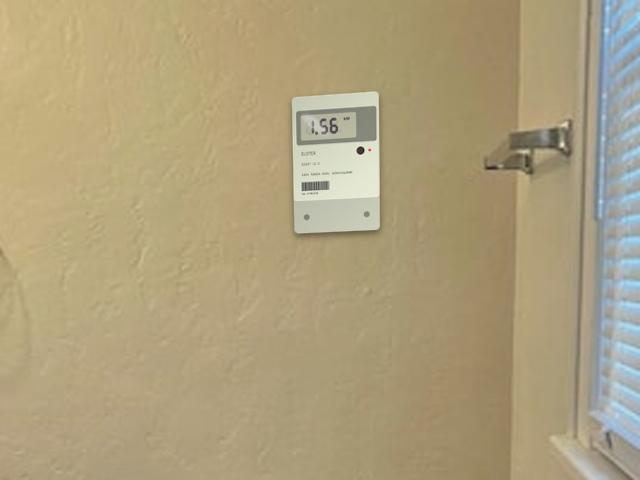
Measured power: 1.56 kW
